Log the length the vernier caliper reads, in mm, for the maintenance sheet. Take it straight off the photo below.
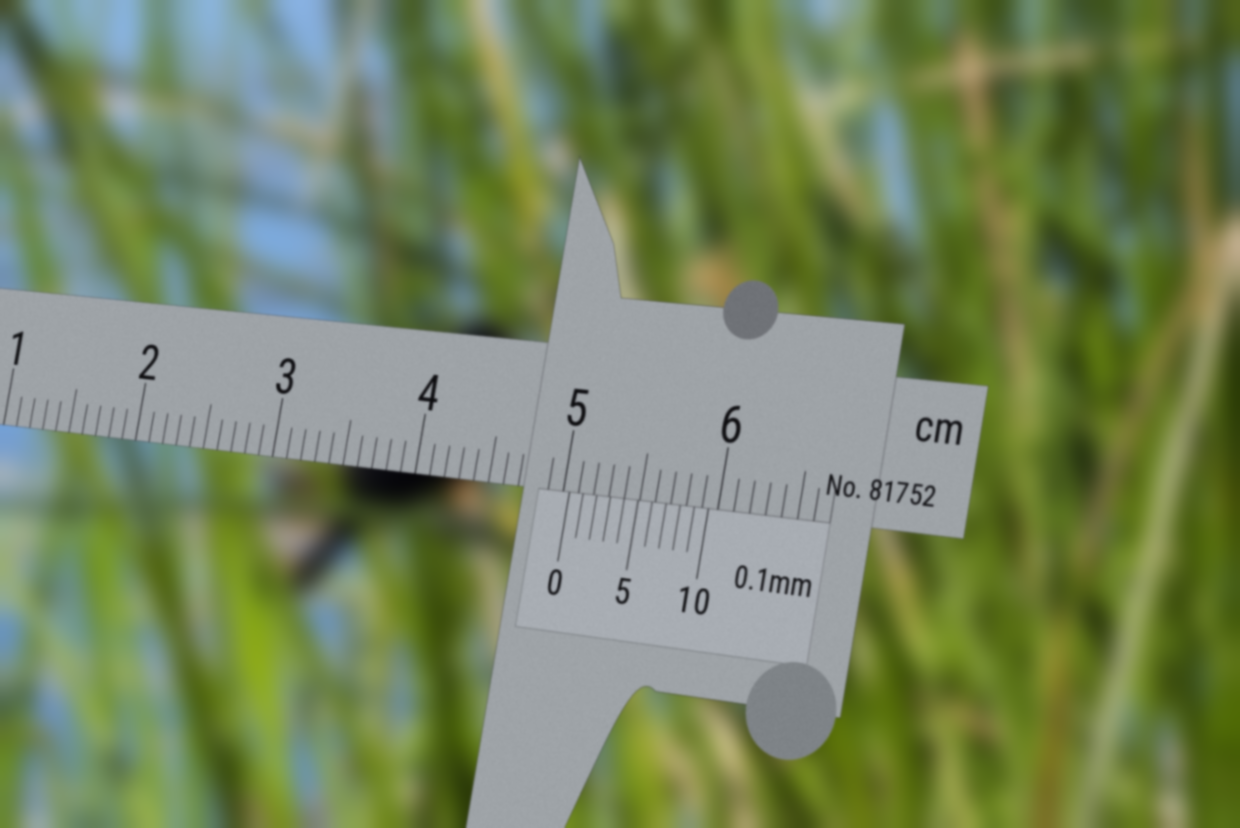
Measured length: 50.4 mm
